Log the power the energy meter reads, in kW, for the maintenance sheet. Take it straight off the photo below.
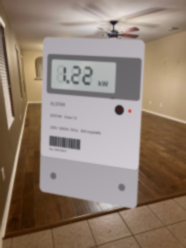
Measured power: 1.22 kW
